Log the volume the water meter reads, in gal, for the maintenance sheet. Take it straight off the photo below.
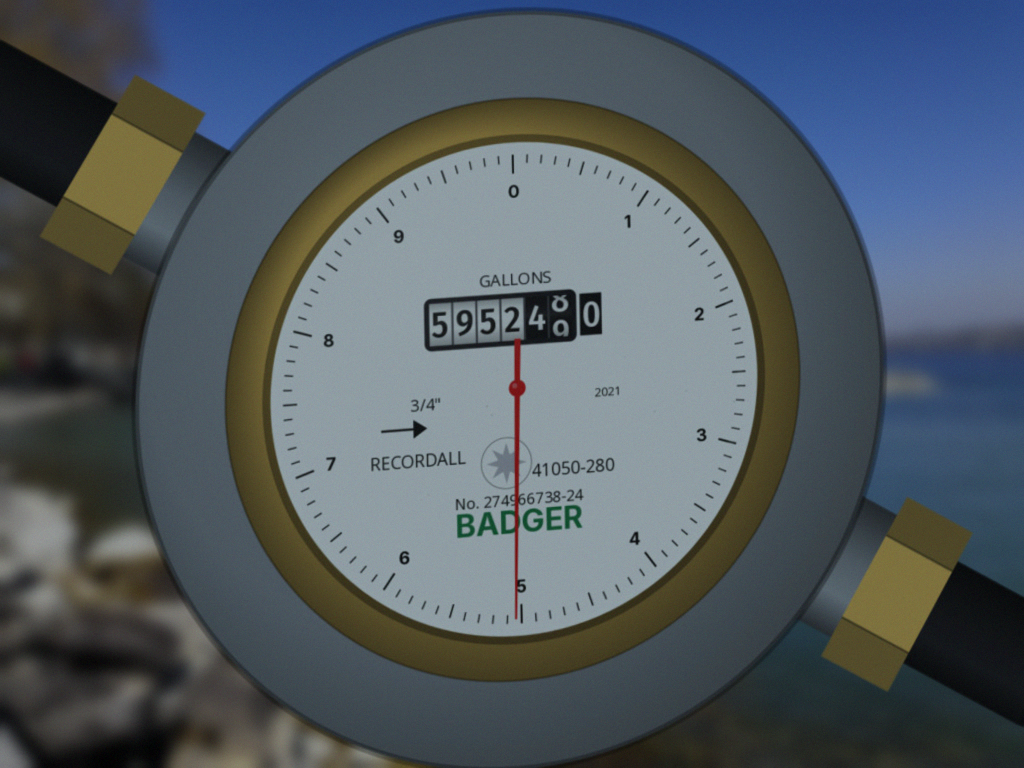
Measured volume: 5952485.0 gal
